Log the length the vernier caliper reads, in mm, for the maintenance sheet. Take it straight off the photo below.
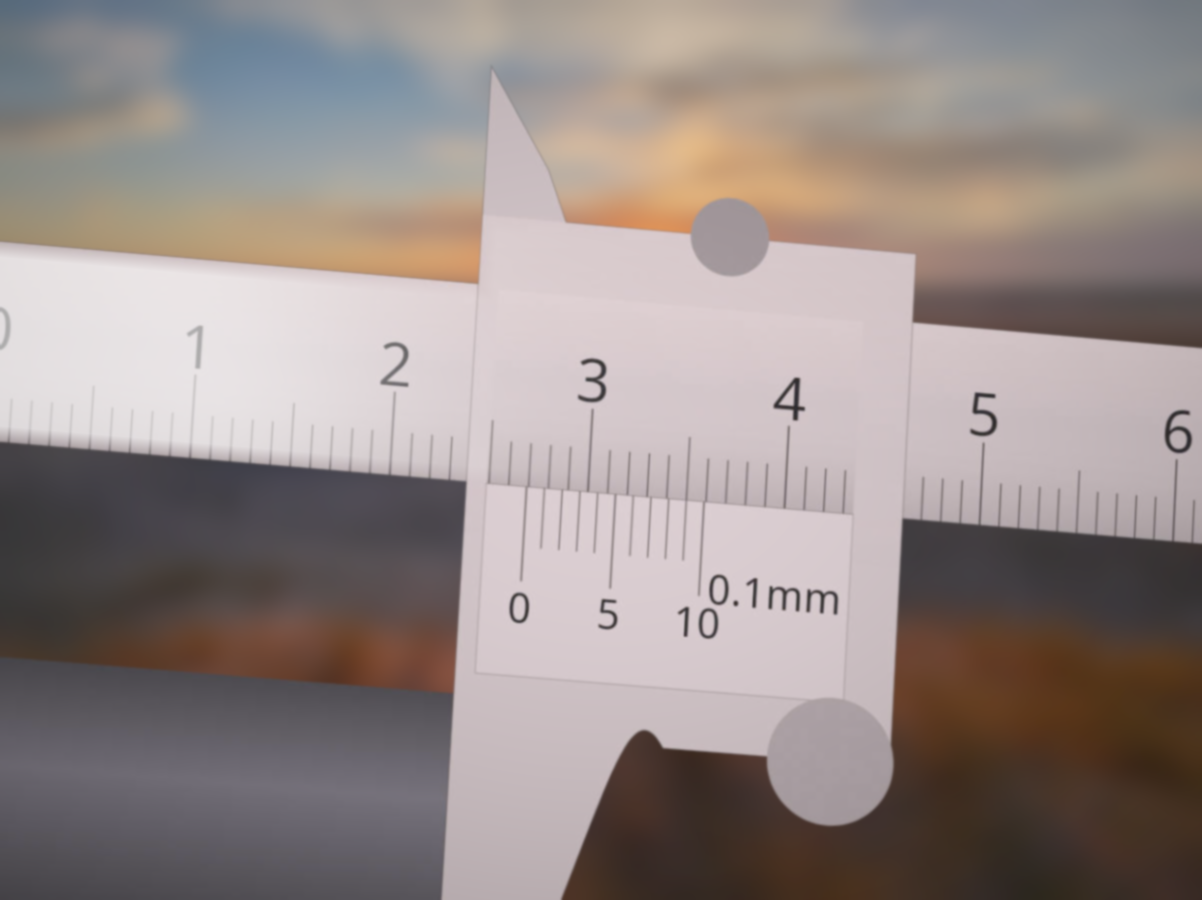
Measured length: 26.9 mm
